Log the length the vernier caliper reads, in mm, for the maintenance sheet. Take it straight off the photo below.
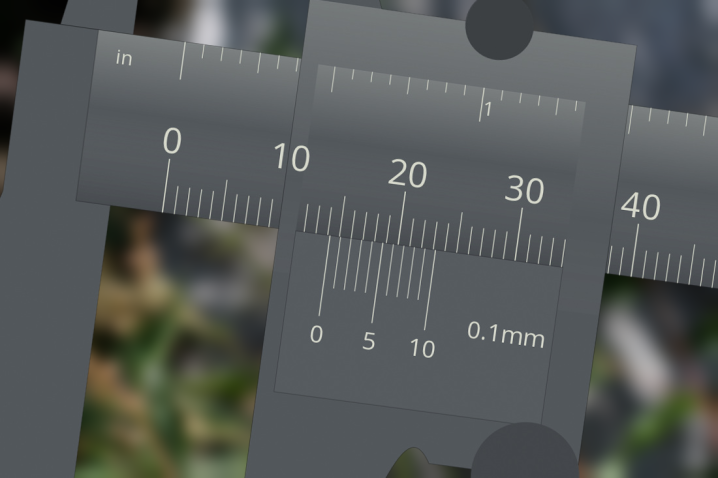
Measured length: 14.2 mm
